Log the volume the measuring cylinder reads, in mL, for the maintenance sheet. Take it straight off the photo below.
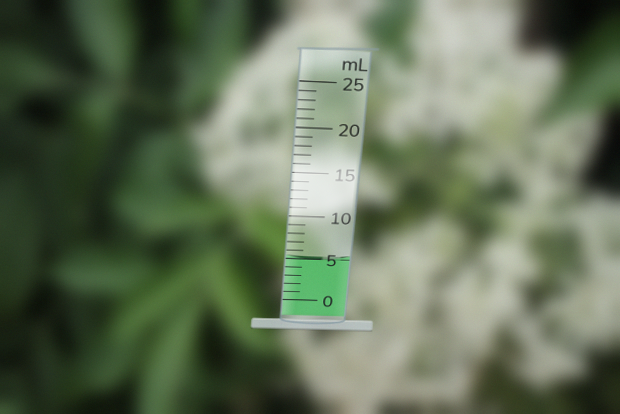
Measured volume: 5 mL
